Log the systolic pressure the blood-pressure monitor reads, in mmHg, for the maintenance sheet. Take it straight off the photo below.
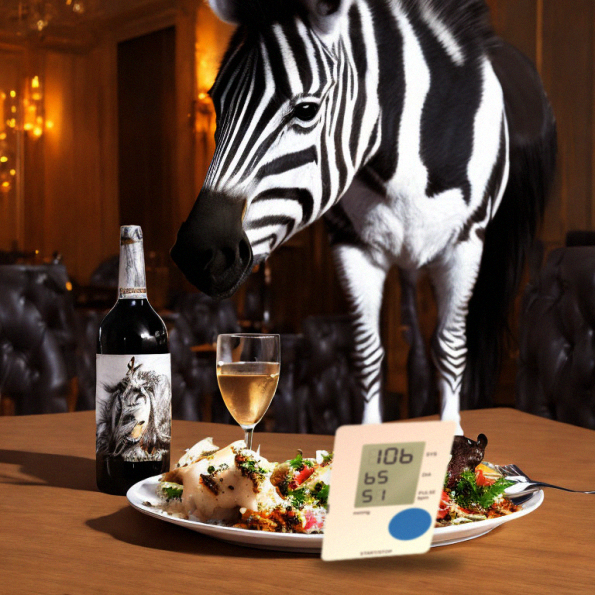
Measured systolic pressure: 106 mmHg
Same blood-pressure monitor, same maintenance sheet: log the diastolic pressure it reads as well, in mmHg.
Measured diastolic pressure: 65 mmHg
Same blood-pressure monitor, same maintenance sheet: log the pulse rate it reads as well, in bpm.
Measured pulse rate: 51 bpm
